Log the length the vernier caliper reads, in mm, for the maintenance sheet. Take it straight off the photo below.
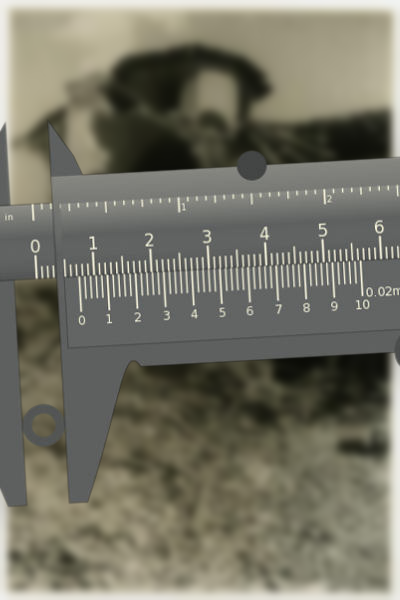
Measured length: 7.4 mm
